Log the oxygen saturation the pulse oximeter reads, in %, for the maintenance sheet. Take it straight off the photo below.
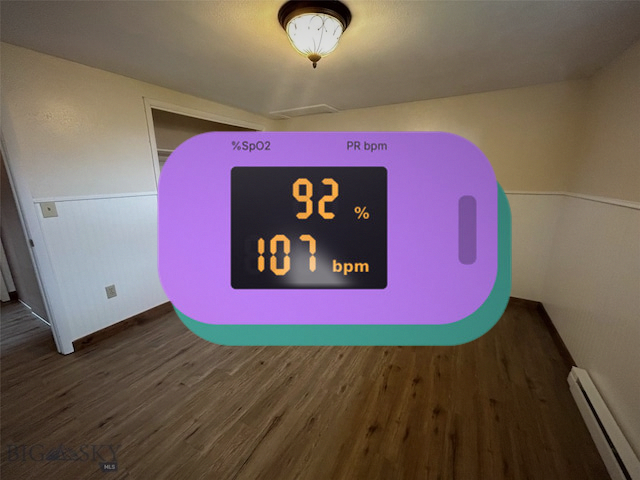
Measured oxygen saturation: 92 %
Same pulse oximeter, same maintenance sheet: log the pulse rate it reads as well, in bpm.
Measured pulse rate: 107 bpm
